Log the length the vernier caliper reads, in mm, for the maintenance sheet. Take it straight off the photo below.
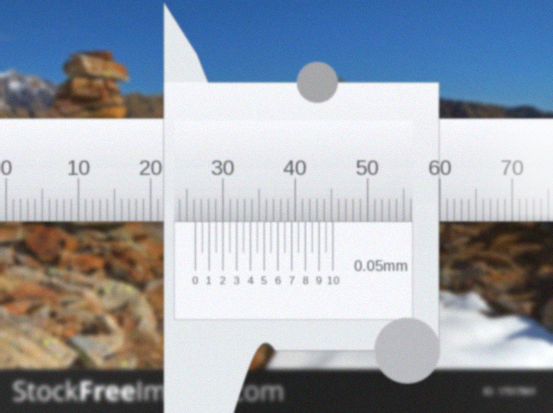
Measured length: 26.2 mm
